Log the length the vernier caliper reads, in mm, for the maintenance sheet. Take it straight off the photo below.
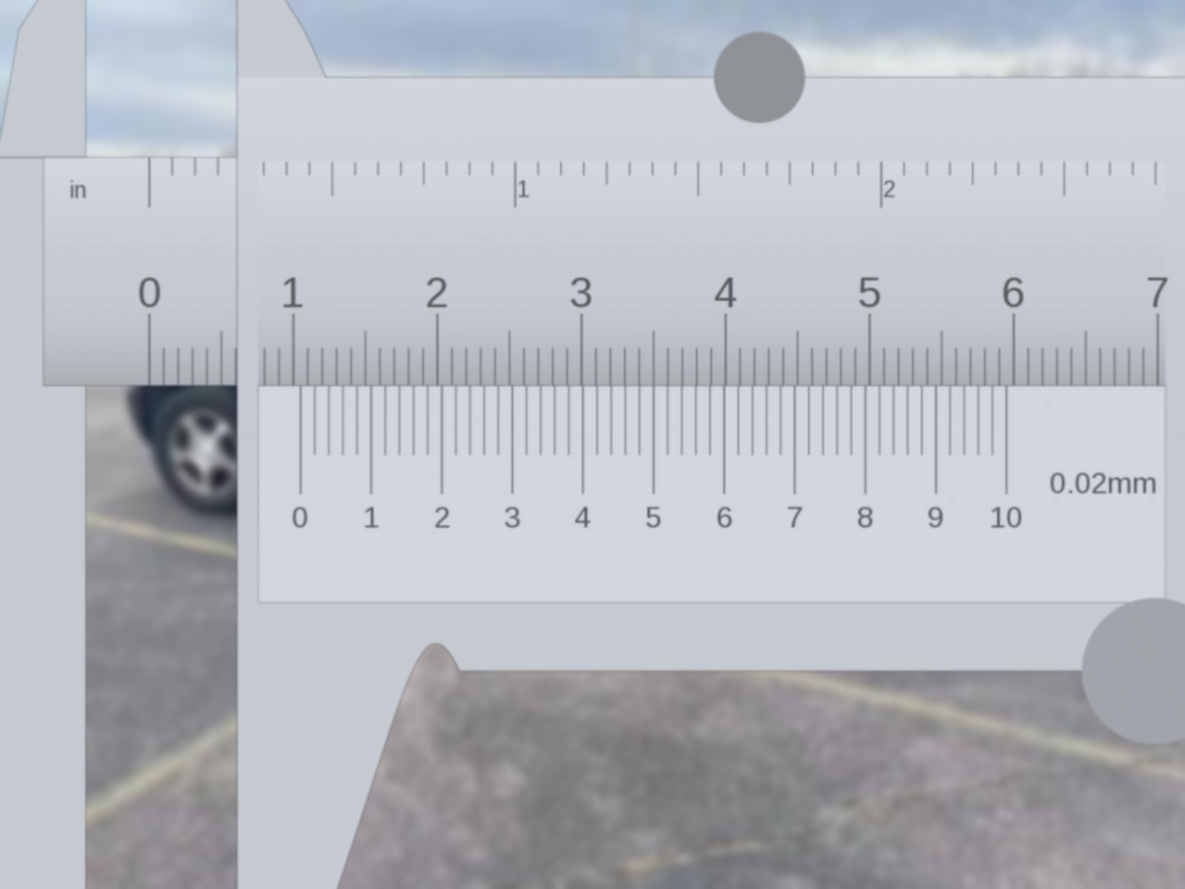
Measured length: 10.5 mm
